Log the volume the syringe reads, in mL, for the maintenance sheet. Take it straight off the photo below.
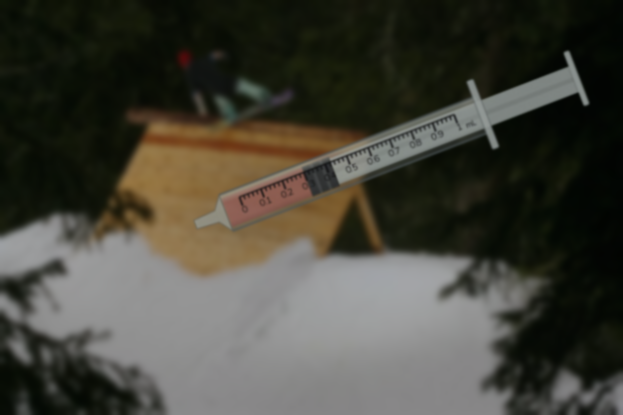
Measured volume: 0.3 mL
